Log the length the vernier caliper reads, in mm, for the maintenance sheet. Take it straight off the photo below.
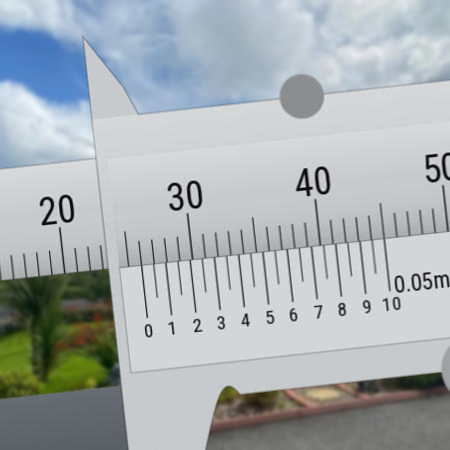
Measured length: 26.0 mm
